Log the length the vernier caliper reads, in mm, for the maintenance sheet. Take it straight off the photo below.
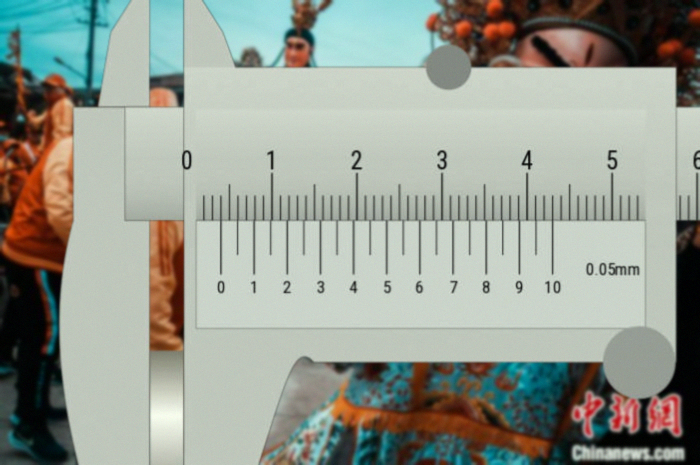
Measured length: 4.0 mm
